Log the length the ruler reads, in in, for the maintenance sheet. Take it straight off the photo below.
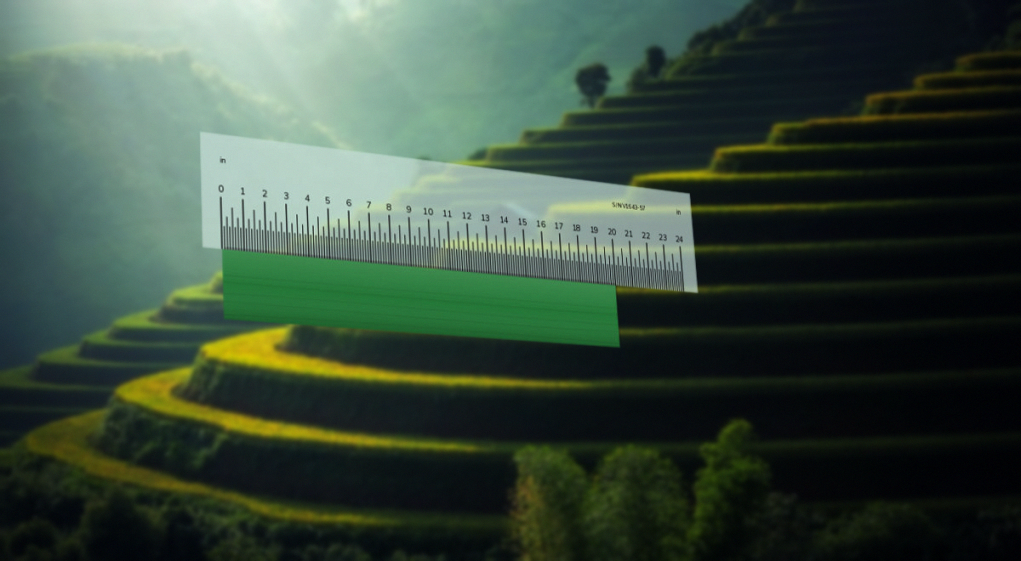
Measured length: 20 in
